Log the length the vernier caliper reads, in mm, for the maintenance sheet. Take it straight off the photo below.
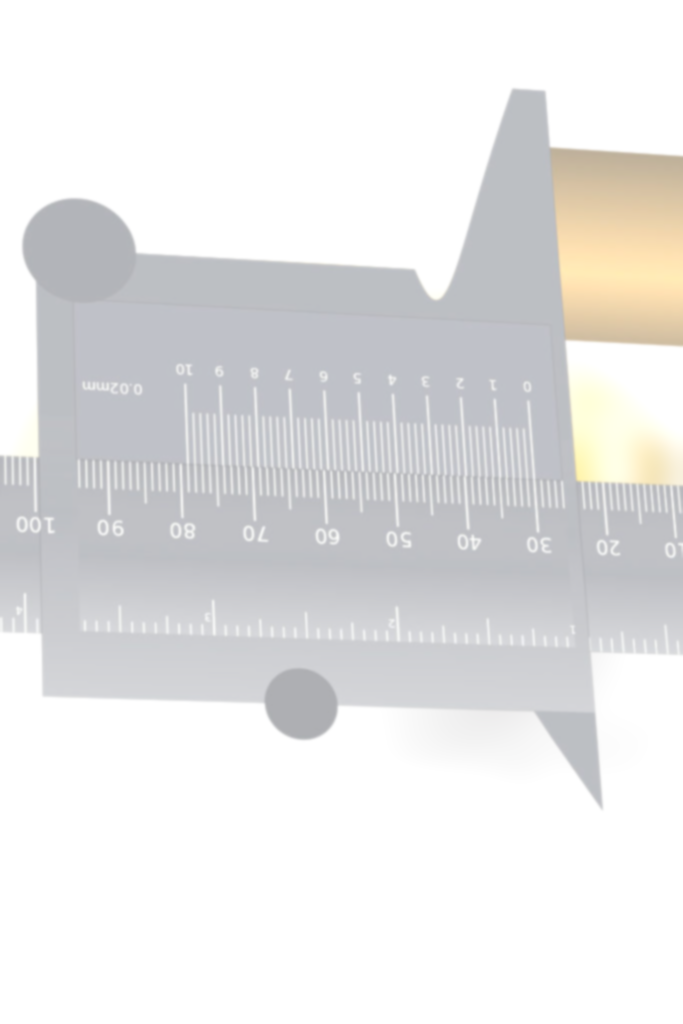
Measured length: 30.0 mm
